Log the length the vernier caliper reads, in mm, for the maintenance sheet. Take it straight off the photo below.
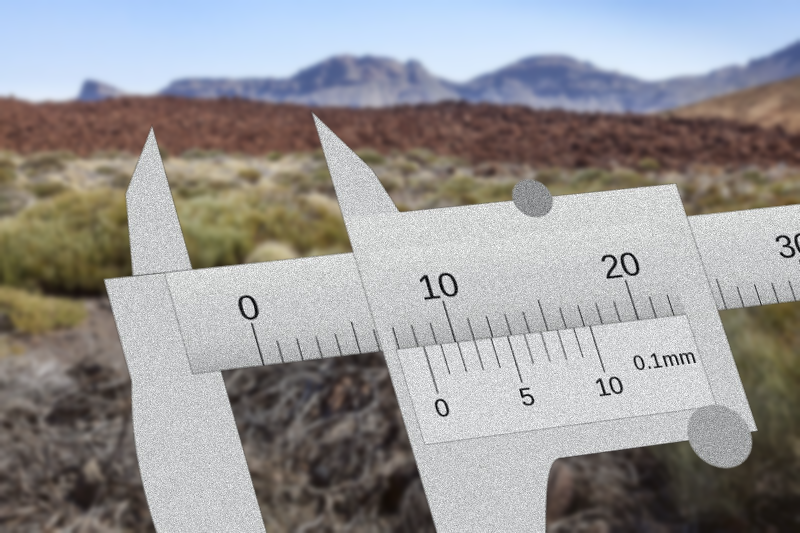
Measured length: 8.3 mm
